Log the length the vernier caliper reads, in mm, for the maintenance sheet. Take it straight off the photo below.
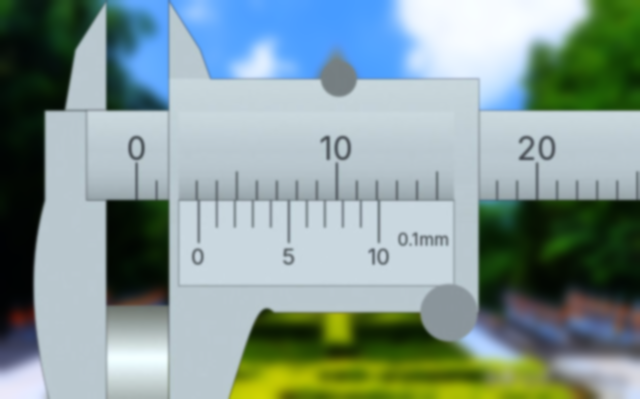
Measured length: 3.1 mm
